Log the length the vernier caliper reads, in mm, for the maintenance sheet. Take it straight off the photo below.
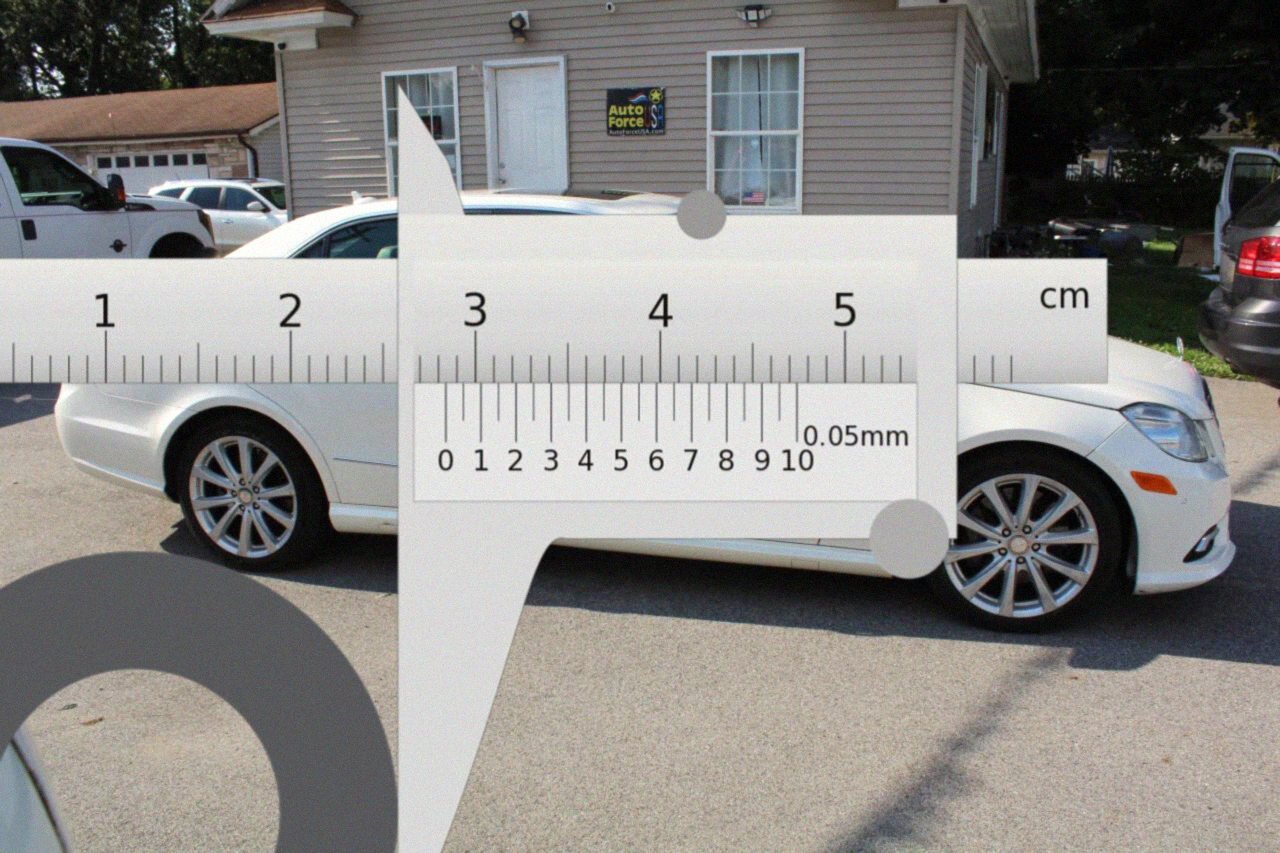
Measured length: 28.4 mm
